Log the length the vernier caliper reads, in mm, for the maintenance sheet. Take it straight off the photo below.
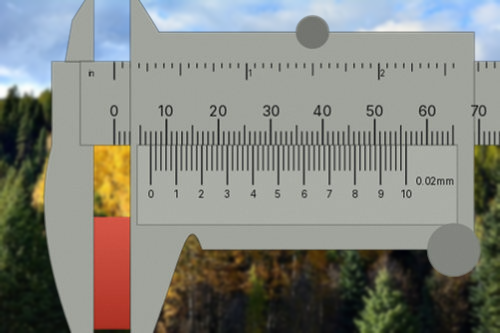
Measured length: 7.0 mm
